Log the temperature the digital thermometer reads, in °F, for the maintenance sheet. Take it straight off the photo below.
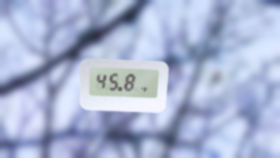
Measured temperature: 45.8 °F
